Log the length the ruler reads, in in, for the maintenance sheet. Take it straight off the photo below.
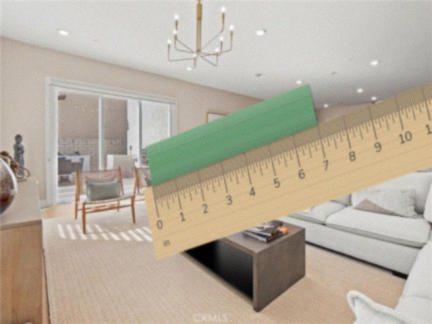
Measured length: 7 in
